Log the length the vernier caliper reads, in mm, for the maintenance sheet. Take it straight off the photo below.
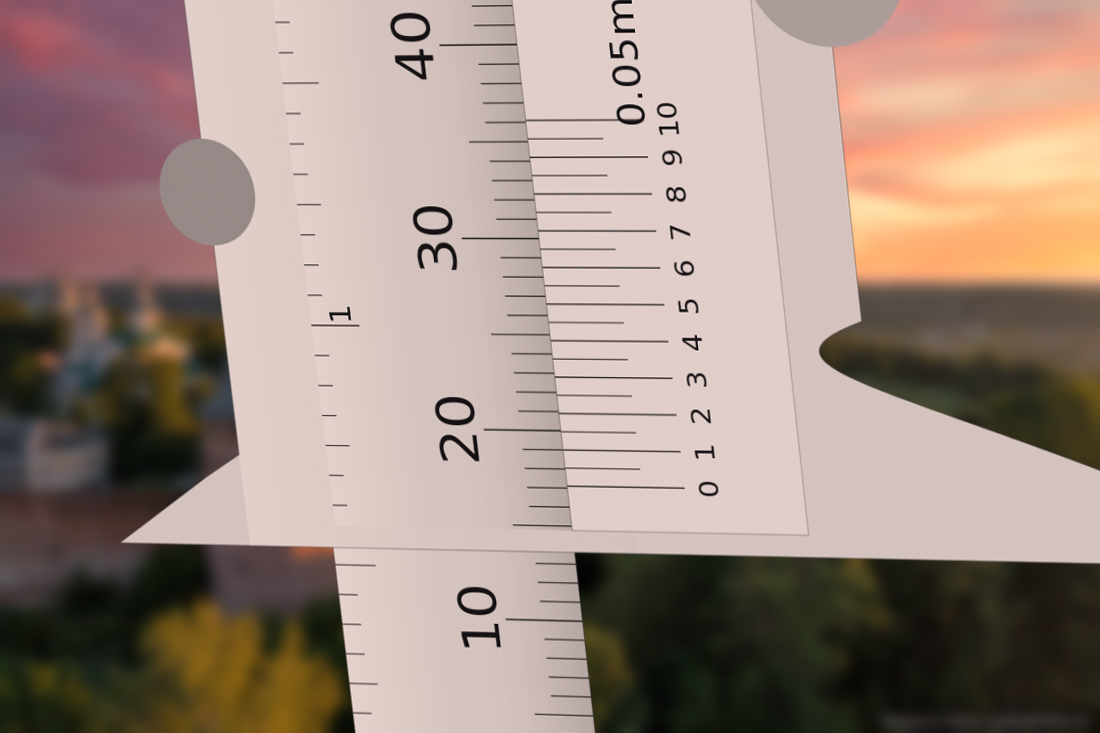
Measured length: 17.1 mm
